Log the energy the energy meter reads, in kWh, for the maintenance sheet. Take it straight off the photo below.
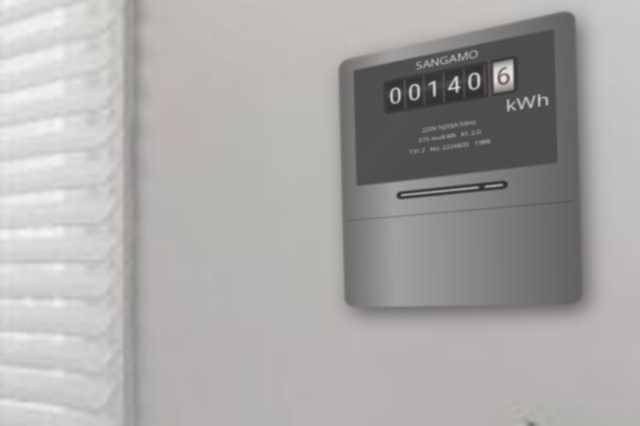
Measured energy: 140.6 kWh
